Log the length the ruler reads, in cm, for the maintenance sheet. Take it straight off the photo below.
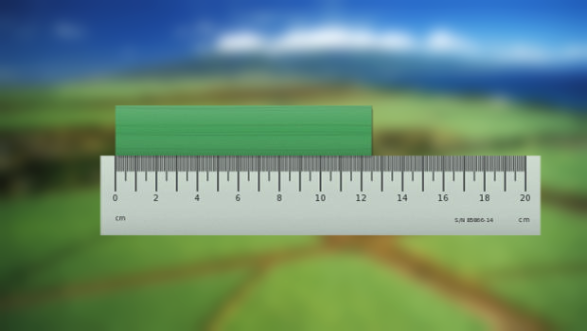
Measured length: 12.5 cm
